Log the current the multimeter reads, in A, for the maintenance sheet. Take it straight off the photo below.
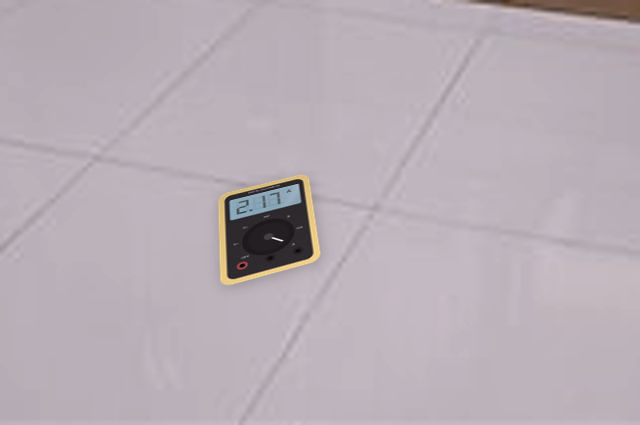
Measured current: 2.17 A
